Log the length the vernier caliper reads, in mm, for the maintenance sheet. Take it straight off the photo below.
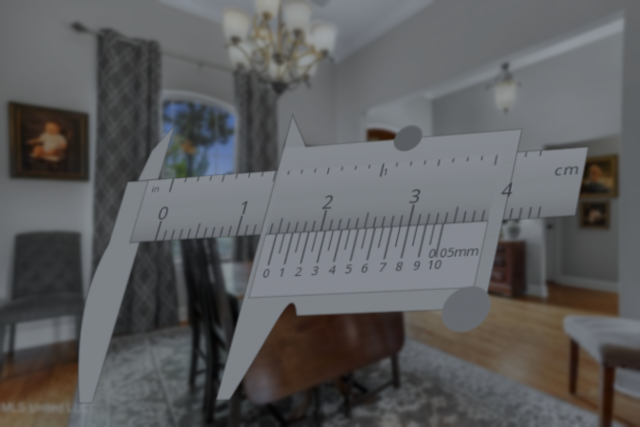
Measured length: 14.8 mm
